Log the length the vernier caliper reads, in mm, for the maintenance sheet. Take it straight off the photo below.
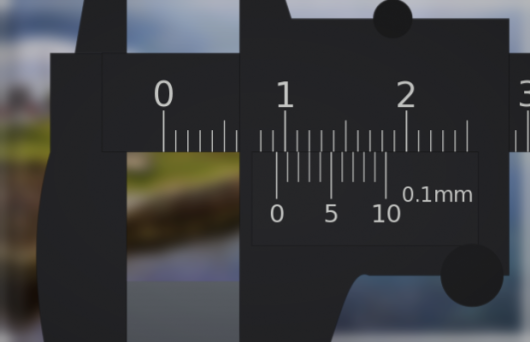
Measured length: 9.3 mm
